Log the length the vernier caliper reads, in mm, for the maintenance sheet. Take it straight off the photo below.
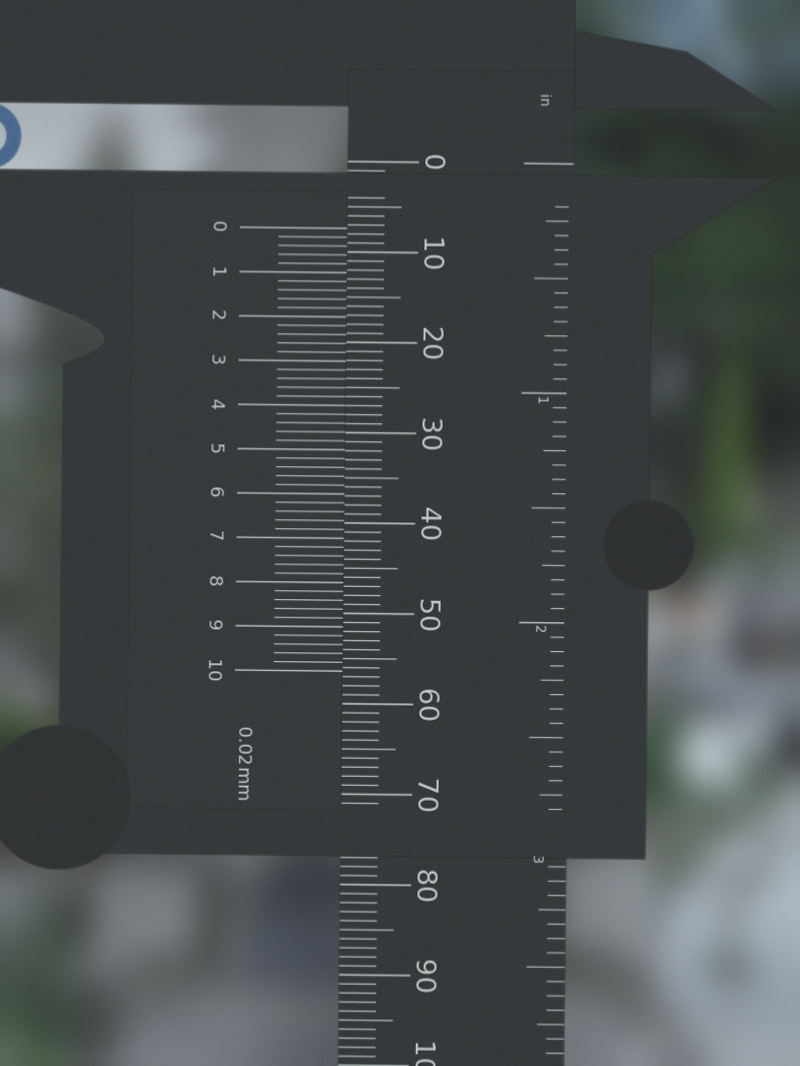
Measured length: 7.4 mm
